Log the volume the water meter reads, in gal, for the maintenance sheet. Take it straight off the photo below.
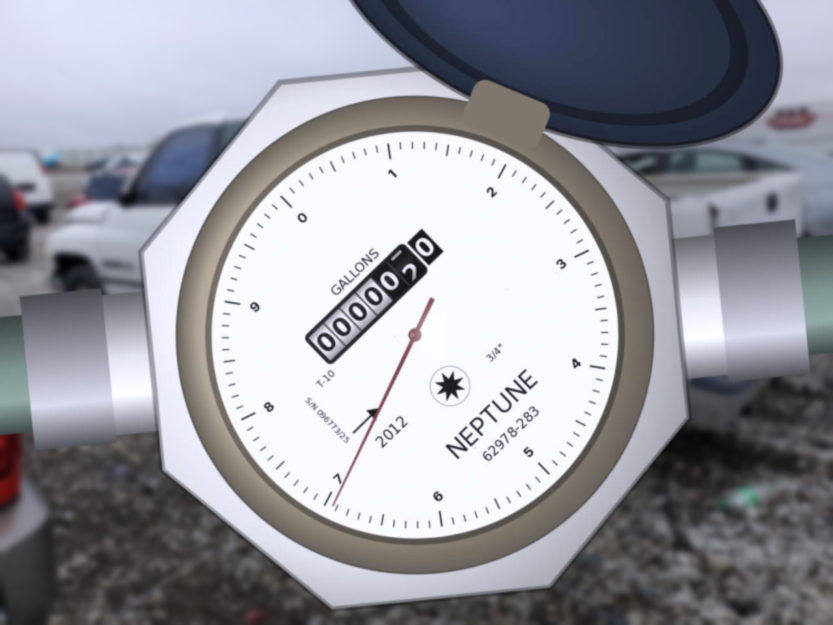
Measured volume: 16.9 gal
